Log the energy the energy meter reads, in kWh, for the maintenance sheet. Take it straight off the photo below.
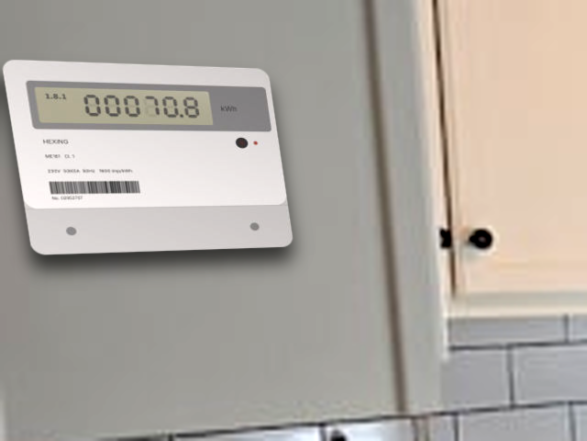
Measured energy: 70.8 kWh
